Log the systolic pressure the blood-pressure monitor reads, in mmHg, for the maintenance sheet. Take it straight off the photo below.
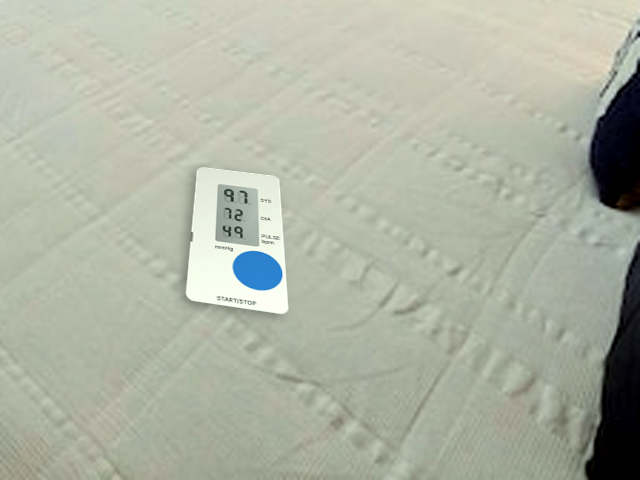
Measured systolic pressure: 97 mmHg
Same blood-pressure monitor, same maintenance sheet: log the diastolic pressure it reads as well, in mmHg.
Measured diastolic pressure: 72 mmHg
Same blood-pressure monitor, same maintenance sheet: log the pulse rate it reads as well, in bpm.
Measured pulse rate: 49 bpm
